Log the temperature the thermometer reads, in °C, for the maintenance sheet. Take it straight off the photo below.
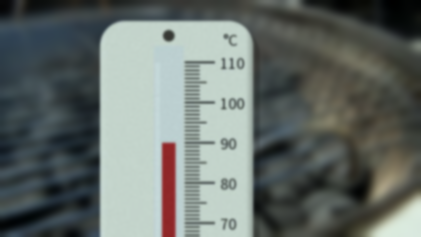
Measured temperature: 90 °C
